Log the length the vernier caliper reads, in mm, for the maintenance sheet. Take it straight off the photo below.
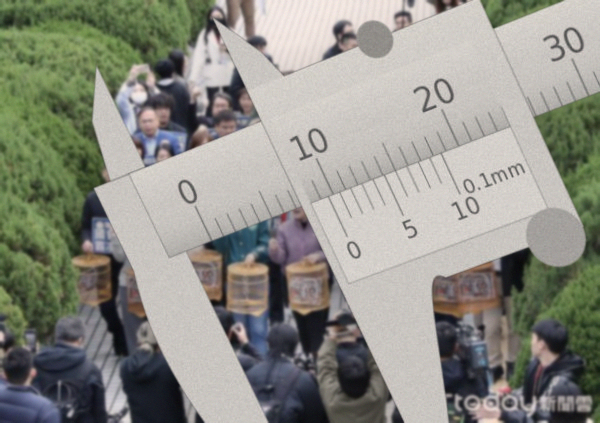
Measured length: 9.6 mm
